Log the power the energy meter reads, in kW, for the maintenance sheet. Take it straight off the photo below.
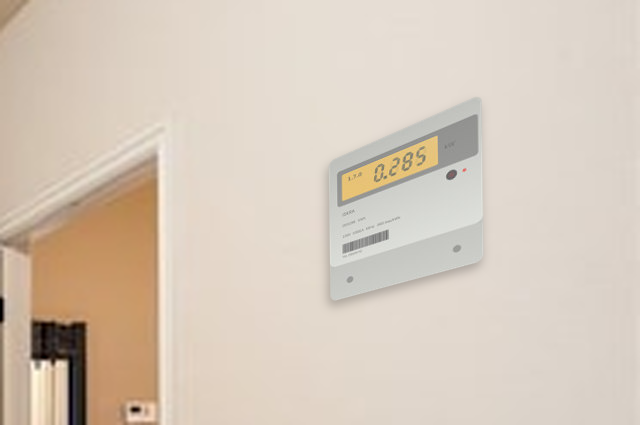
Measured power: 0.285 kW
